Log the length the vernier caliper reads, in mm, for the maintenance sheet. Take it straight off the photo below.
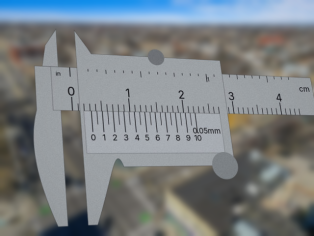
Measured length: 3.2 mm
